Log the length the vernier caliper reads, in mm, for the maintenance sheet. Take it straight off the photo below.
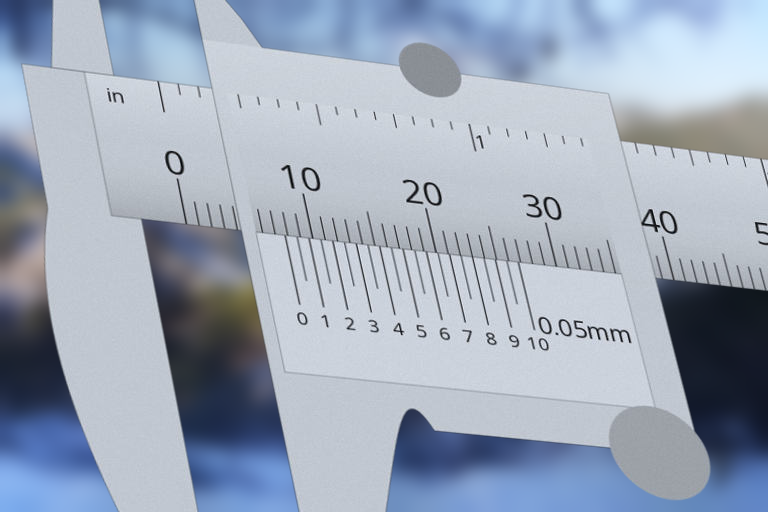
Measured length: 7.8 mm
